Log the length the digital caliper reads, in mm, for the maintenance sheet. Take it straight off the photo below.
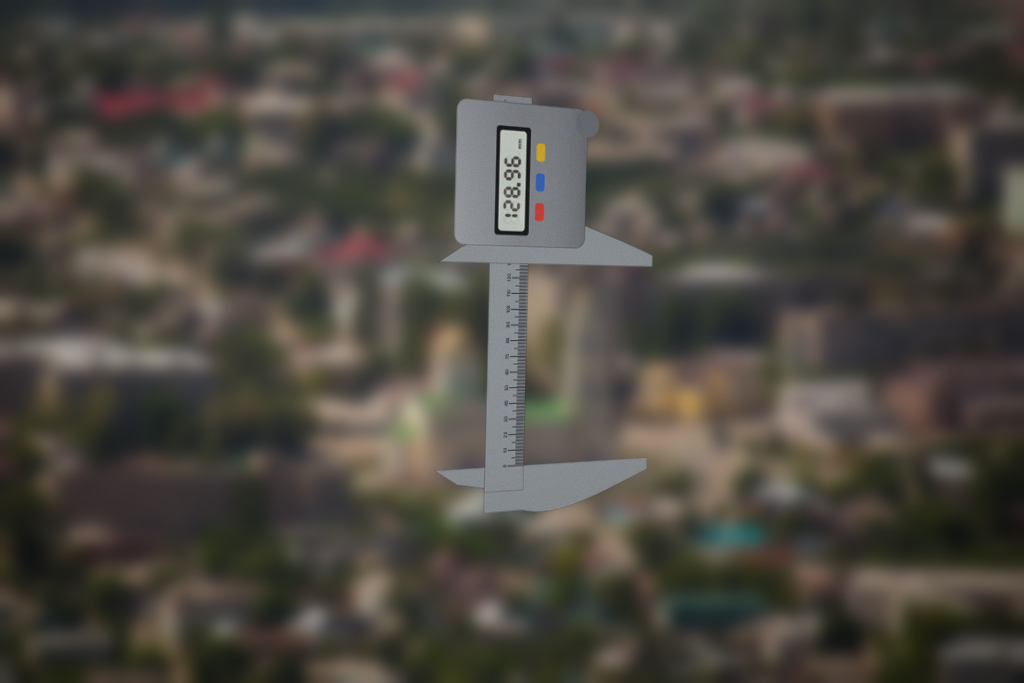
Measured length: 128.96 mm
